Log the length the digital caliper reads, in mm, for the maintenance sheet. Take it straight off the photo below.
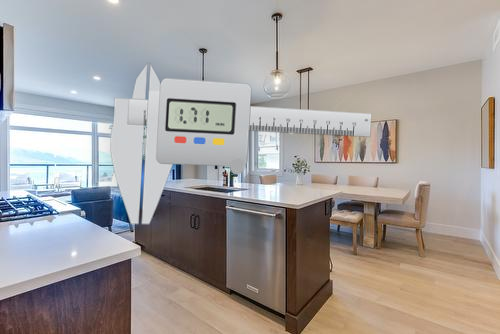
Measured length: 1.71 mm
